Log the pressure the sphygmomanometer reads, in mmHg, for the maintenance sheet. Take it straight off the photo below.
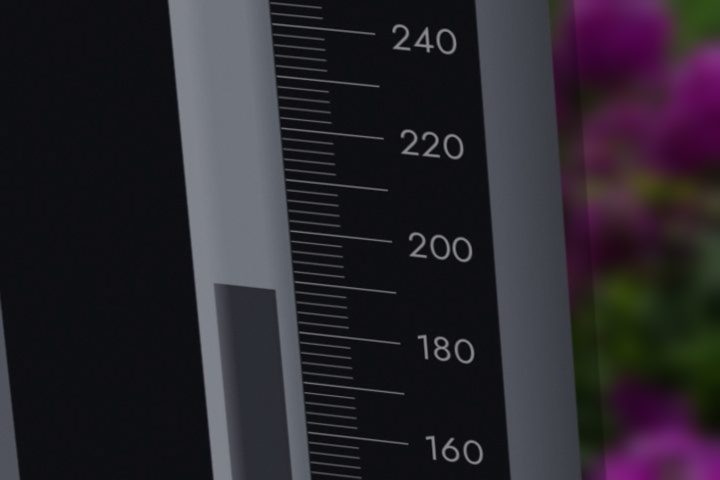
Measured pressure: 188 mmHg
